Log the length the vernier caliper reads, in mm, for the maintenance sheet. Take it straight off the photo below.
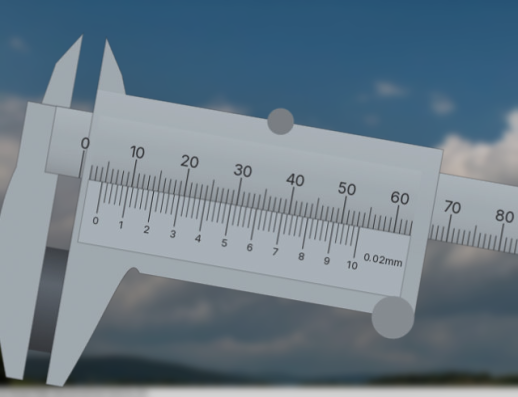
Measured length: 4.4 mm
